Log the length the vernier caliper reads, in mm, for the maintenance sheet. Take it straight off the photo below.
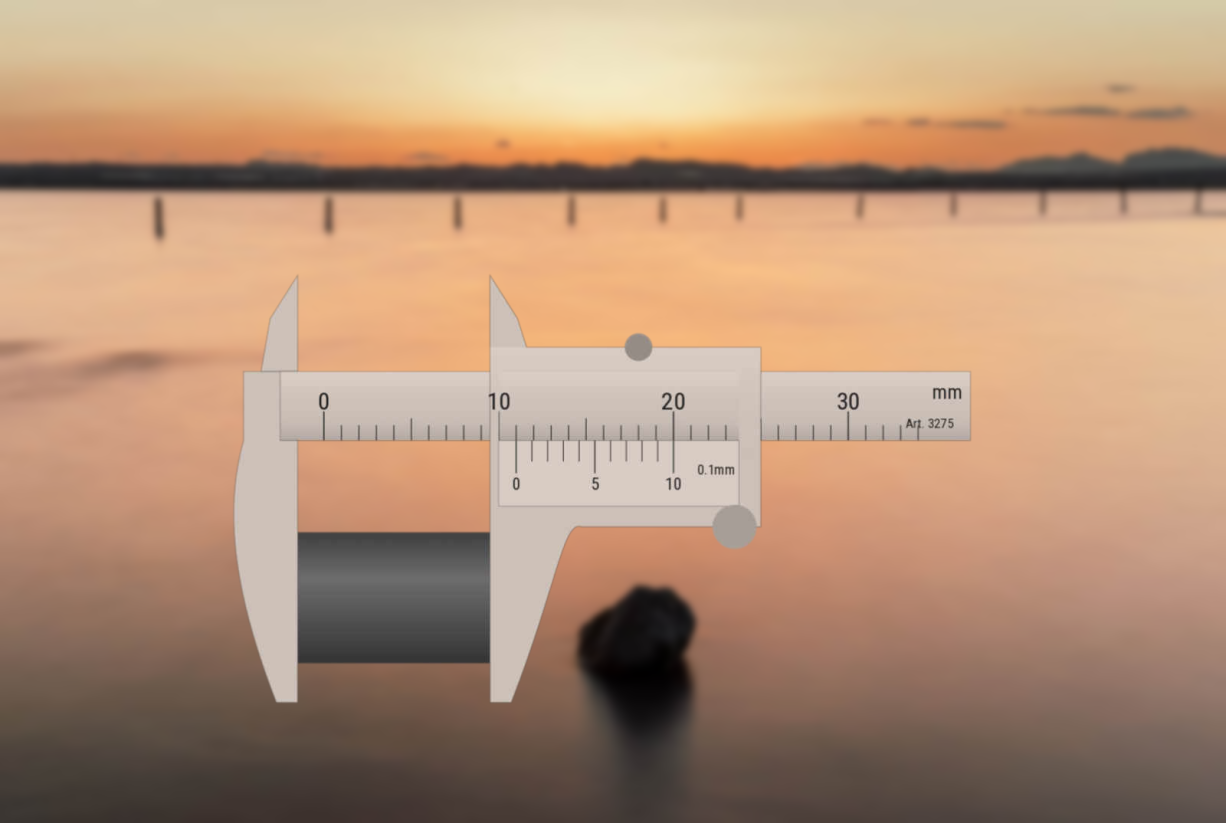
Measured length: 11.0 mm
